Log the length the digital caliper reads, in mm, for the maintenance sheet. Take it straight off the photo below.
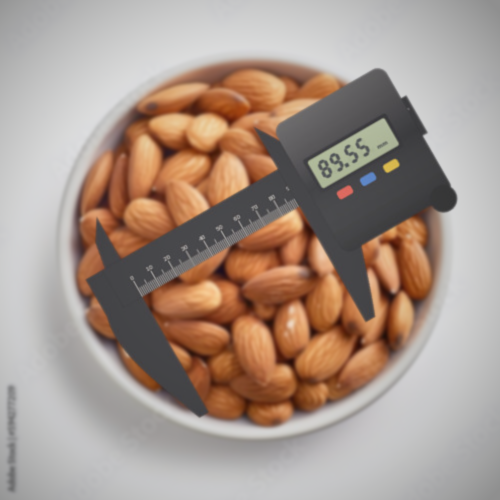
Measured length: 89.55 mm
